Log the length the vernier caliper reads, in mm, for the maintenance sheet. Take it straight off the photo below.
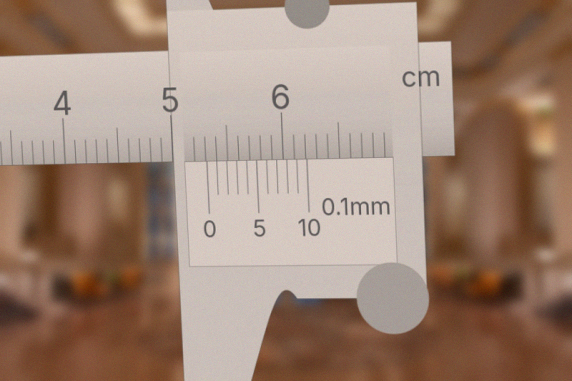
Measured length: 53.1 mm
